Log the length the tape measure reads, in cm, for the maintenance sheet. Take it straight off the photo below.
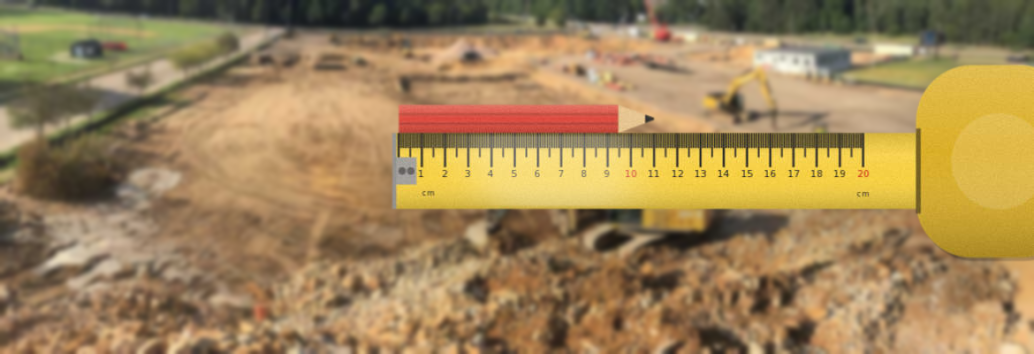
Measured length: 11 cm
